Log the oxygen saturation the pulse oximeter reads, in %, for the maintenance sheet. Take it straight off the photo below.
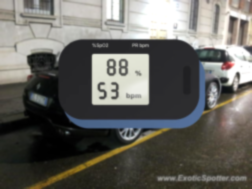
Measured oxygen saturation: 88 %
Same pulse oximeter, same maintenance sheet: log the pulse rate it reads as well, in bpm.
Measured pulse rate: 53 bpm
